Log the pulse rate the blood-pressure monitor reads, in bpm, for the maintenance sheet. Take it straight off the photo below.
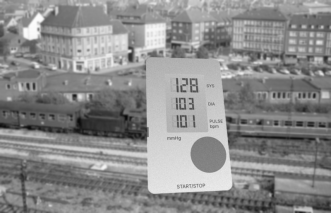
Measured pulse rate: 101 bpm
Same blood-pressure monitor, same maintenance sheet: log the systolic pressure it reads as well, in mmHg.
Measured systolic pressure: 128 mmHg
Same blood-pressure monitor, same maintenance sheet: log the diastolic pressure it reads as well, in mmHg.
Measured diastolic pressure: 103 mmHg
